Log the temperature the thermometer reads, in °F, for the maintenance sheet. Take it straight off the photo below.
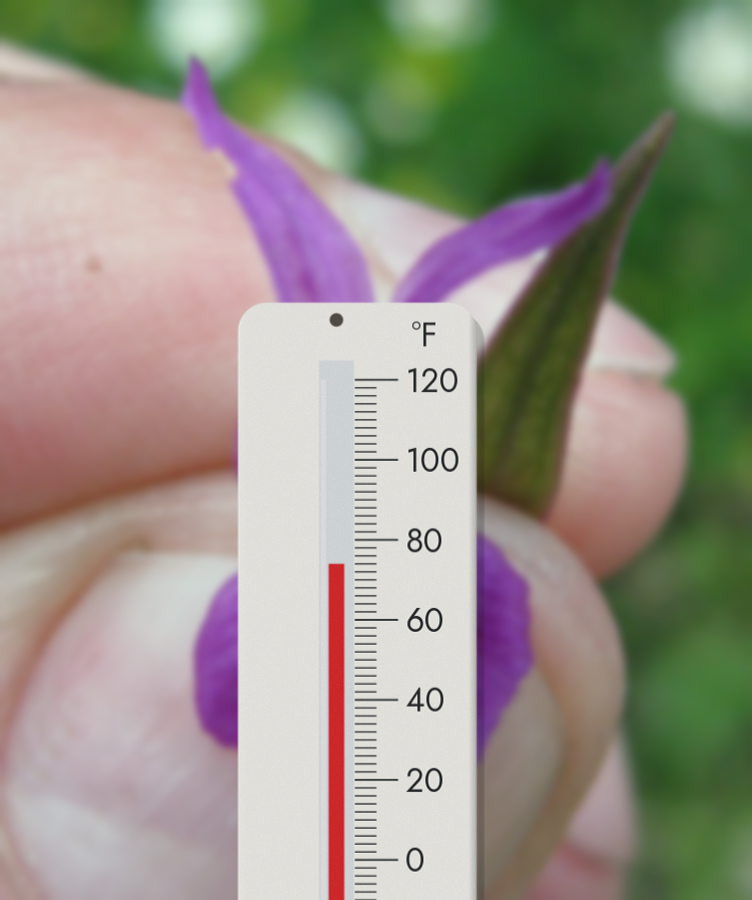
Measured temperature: 74 °F
